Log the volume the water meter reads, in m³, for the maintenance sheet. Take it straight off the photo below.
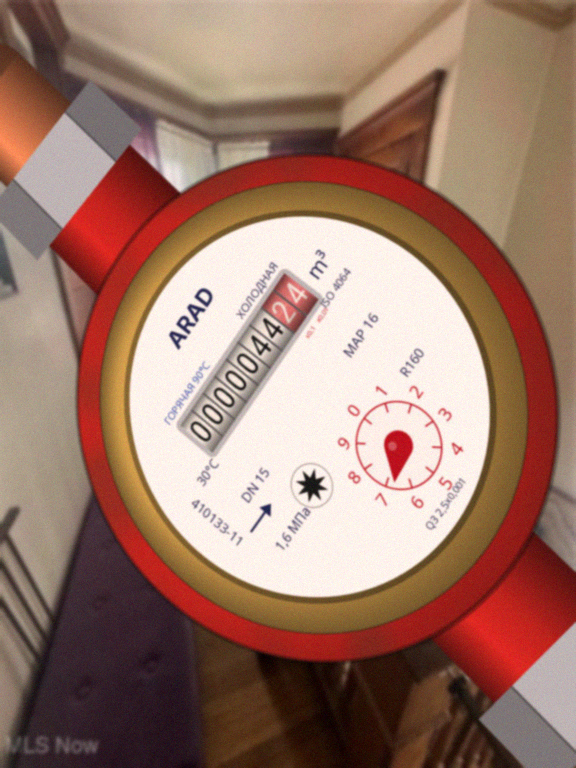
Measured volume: 44.246 m³
